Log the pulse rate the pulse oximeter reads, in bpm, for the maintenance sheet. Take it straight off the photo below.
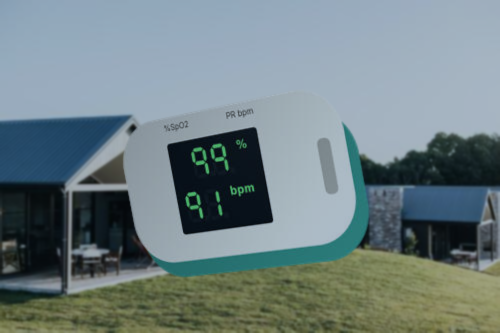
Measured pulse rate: 91 bpm
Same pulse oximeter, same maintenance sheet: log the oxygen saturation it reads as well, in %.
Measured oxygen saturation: 99 %
